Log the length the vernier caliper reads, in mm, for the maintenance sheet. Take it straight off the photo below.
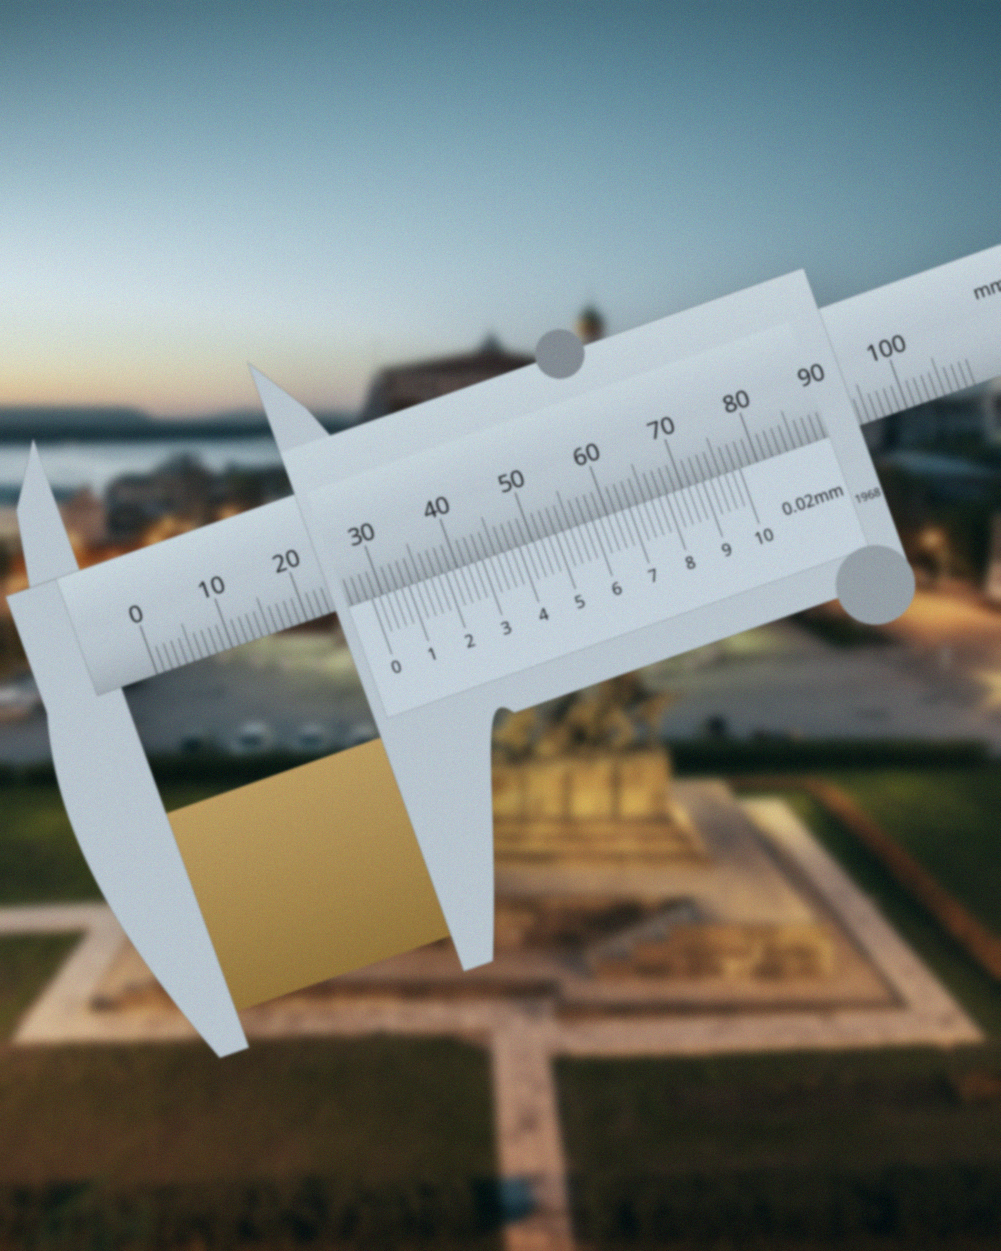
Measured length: 28.6 mm
